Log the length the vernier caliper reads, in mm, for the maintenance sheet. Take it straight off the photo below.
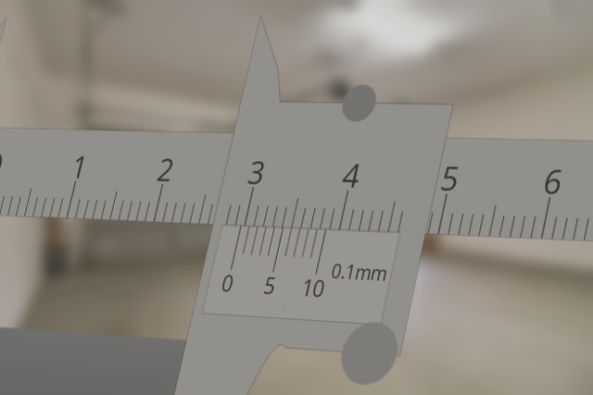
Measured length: 29.6 mm
